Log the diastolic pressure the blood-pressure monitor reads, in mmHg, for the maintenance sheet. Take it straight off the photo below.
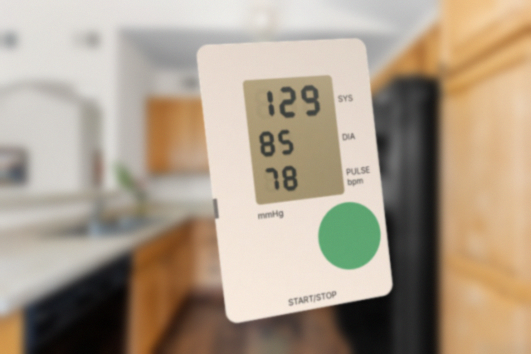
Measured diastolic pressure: 85 mmHg
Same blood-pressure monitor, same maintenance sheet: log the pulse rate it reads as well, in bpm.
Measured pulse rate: 78 bpm
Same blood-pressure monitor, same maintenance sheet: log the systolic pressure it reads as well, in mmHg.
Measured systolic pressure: 129 mmHg
